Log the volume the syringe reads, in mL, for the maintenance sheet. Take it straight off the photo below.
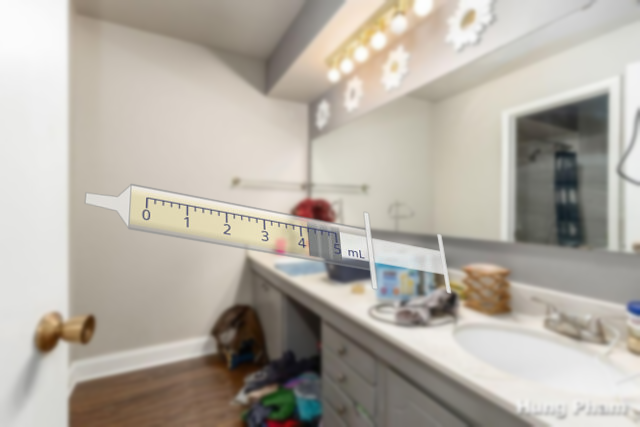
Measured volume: 4.2 mL
